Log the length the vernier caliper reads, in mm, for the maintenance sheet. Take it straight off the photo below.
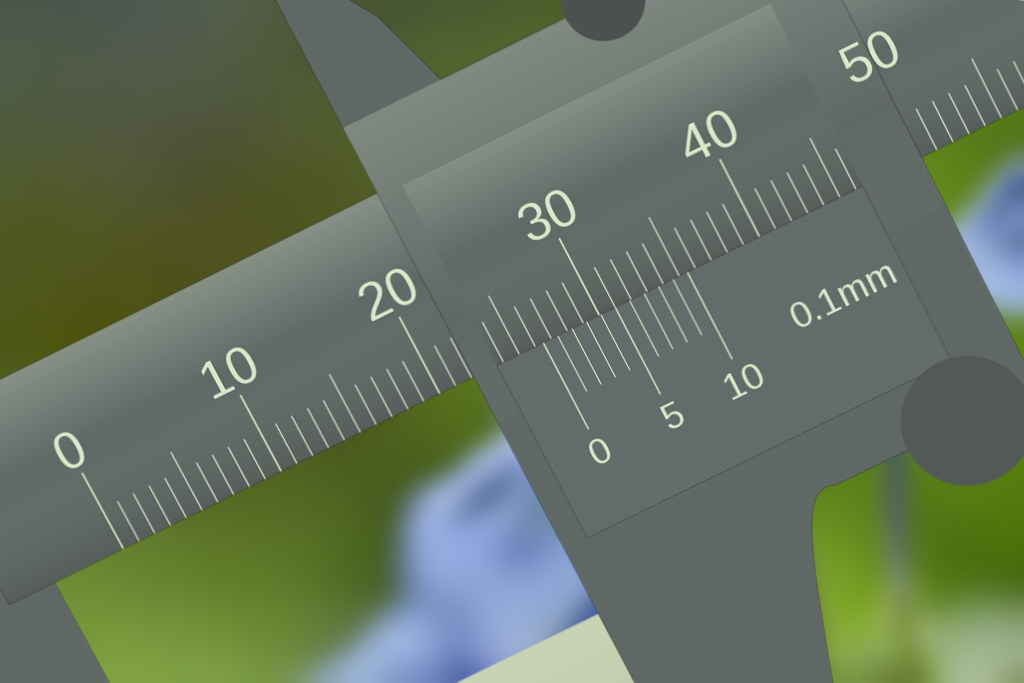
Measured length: 26.5 mm
